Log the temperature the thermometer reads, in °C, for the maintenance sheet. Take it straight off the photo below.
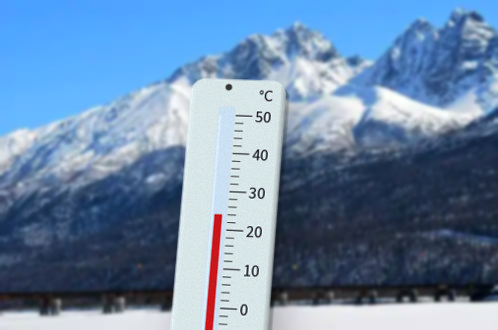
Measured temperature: 24 °C
